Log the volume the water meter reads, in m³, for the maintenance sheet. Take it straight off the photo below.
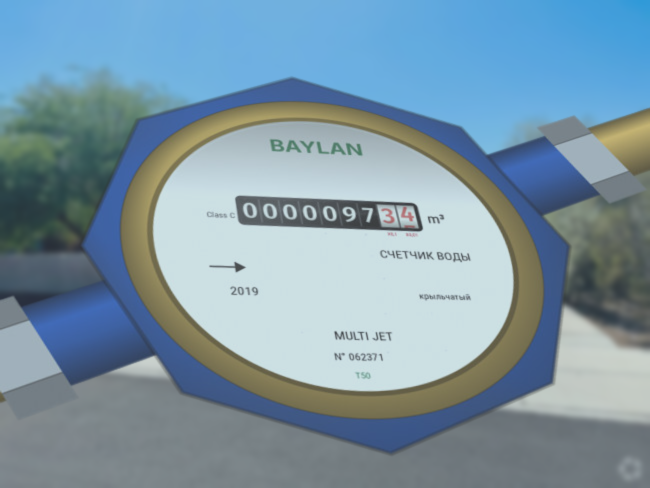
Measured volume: 97.34 m³
